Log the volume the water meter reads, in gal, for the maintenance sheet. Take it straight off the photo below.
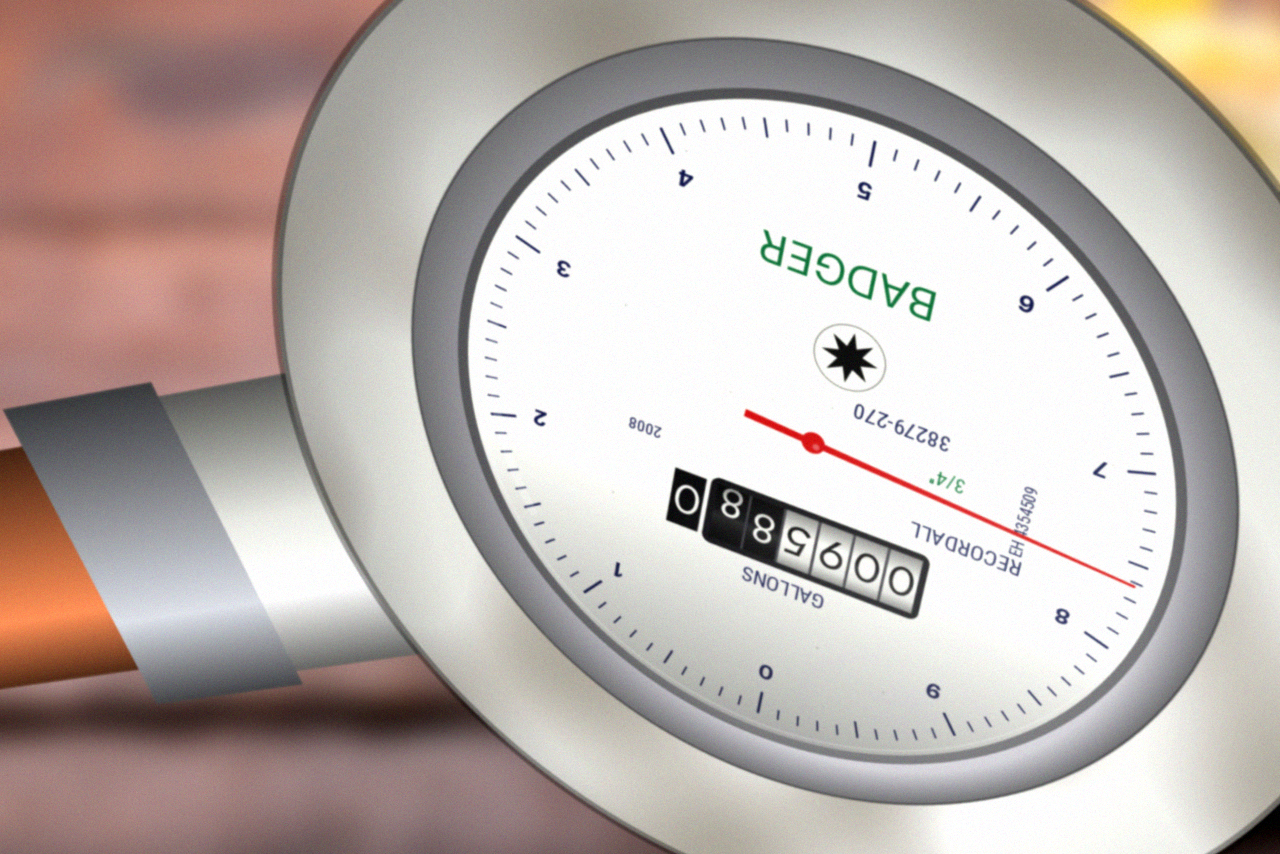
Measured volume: 95877.6 gal
